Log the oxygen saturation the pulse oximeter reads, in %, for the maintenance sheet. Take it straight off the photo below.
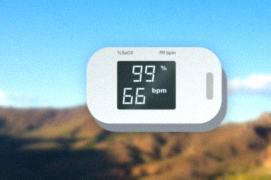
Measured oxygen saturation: 99 %
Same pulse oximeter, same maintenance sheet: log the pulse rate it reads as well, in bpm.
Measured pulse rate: 66 bpm
